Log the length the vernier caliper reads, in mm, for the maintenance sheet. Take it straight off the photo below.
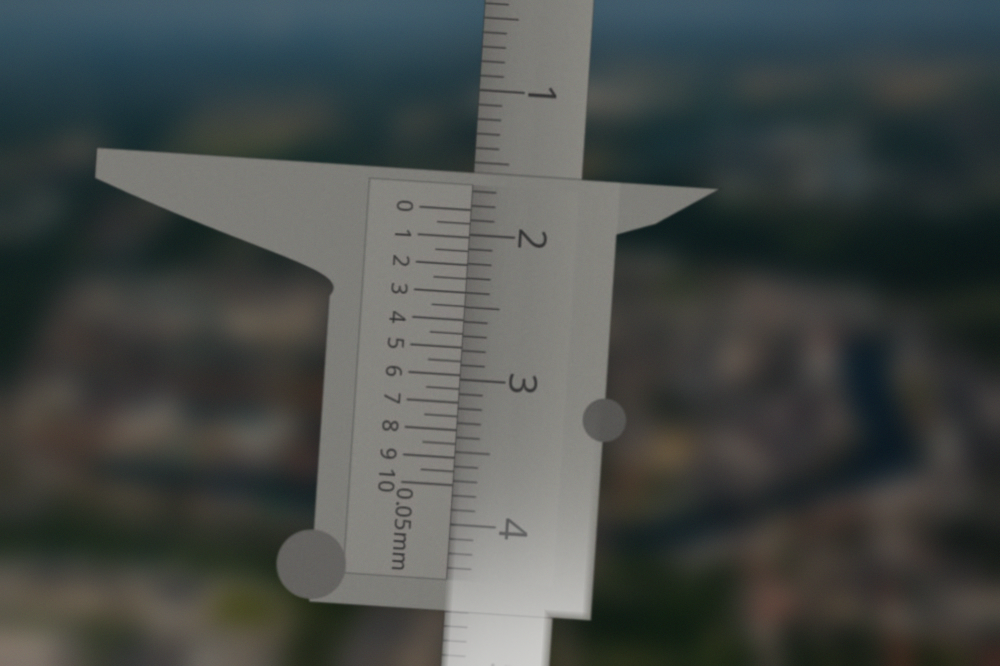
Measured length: 18.3 mm
